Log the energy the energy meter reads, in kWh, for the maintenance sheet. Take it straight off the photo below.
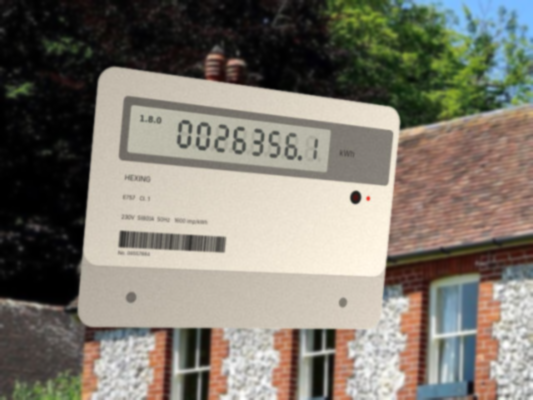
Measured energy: 26356.1 kWh
